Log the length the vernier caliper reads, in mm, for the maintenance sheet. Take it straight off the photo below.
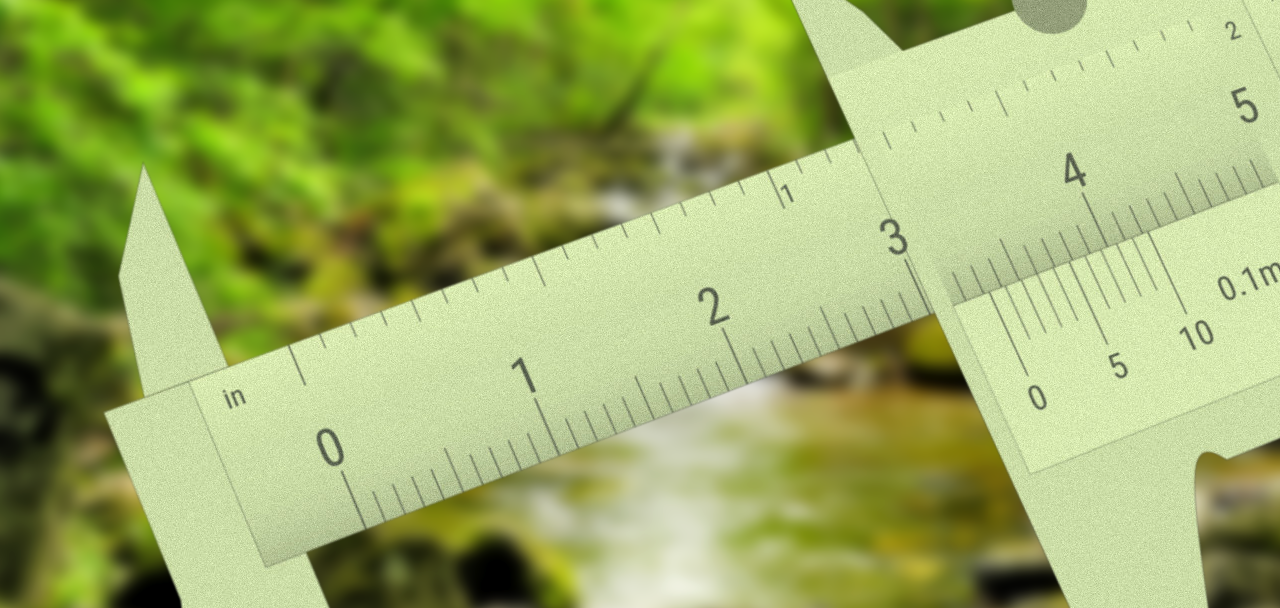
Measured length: 33.3 mm
